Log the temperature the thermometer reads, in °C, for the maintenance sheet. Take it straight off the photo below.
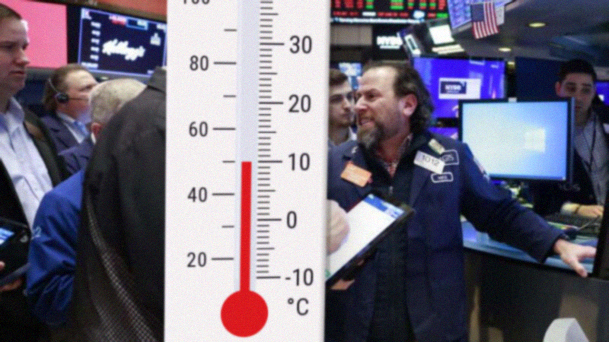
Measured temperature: 10 °C
